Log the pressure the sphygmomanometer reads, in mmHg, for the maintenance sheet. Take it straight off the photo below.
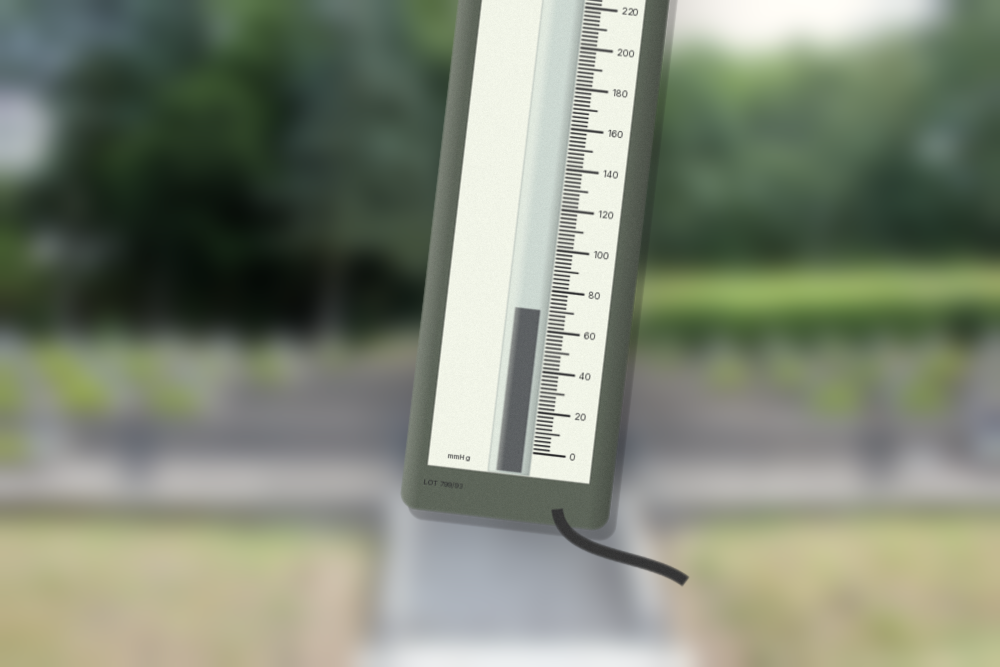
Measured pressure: 70 mmHg
